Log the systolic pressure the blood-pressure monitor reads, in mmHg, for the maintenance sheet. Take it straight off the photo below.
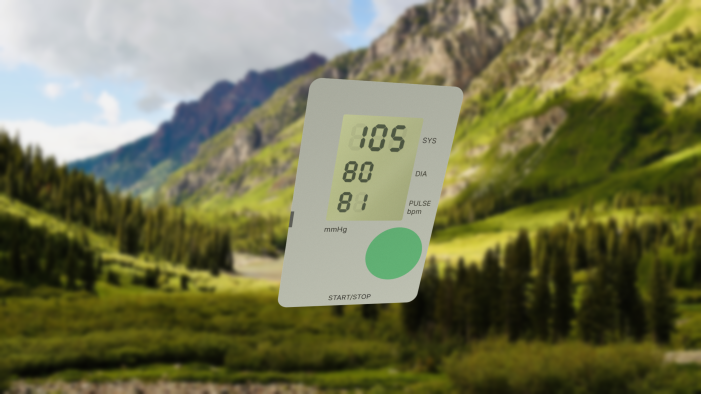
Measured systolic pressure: 105 mmHg
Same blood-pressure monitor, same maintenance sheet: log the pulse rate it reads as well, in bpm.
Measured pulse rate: 81 bpm
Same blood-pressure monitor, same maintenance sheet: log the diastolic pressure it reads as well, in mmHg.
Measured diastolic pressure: 80 mmHg
